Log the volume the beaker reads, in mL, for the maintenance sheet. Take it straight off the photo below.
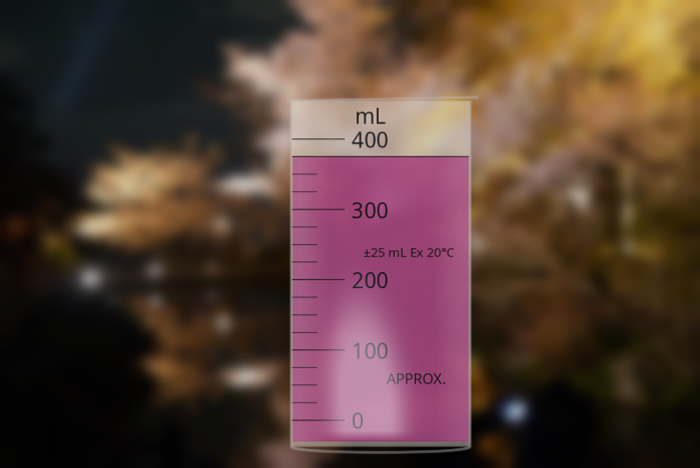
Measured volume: 375 mL
